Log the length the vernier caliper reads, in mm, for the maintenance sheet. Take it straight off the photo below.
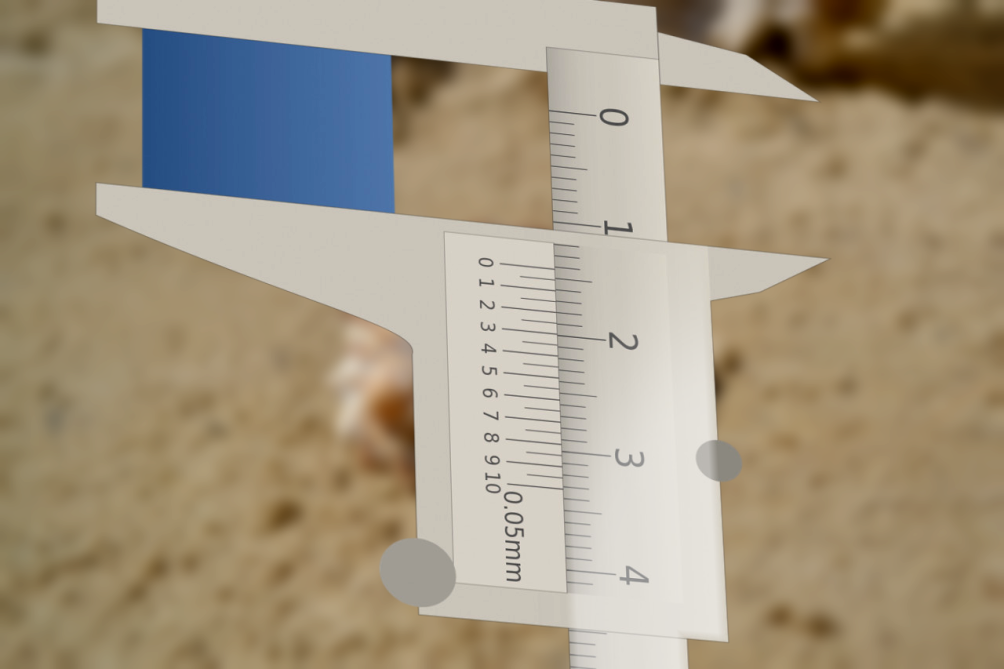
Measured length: 14.2 mm
